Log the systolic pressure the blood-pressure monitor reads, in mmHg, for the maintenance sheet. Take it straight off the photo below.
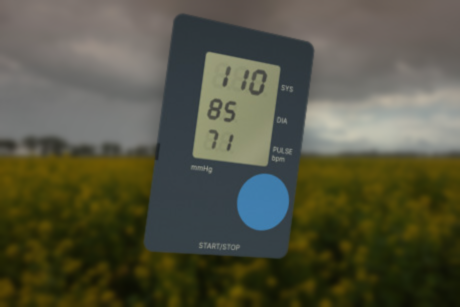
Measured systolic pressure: 110 mmHg
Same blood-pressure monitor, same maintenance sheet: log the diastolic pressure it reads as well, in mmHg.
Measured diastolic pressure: 85 mmHg
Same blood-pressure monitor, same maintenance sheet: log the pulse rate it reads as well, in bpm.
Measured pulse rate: 71 bpm
